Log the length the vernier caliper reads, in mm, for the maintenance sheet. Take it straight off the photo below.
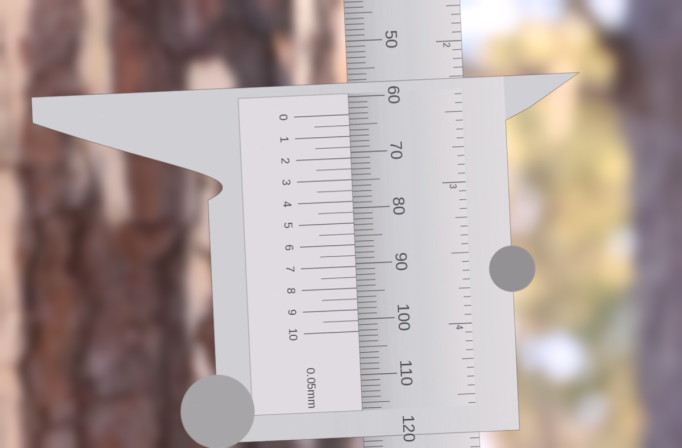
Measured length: 63.2 mm
